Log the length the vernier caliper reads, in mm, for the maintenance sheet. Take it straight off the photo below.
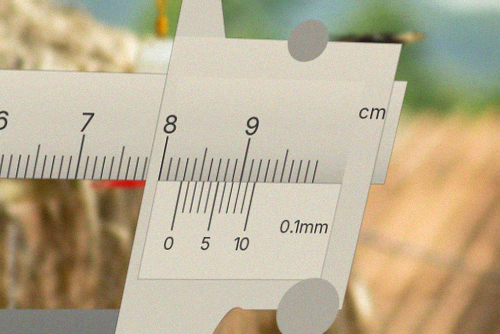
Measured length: 82.8 mm
